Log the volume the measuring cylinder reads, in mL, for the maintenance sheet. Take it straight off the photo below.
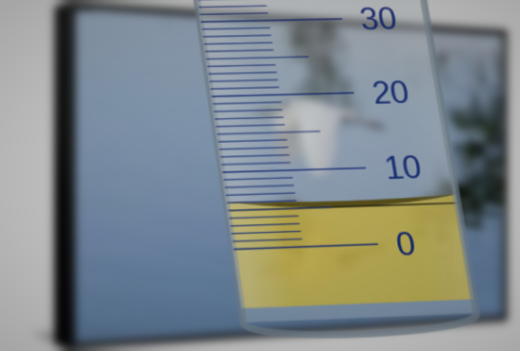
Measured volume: 5 mL
